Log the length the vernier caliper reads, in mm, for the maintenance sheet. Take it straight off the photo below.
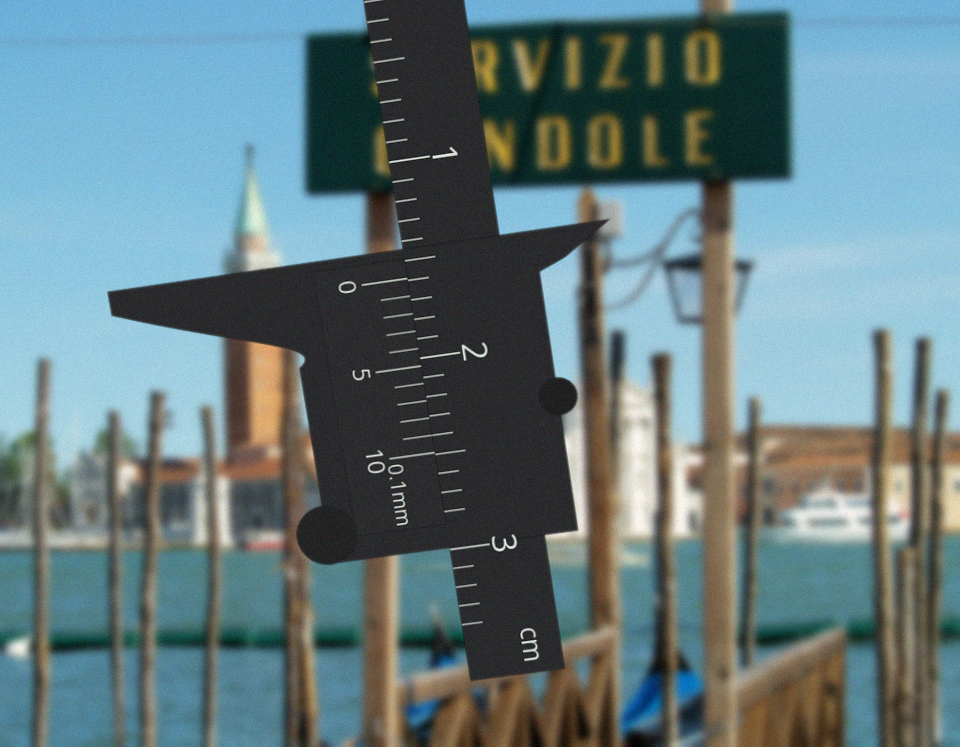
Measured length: 15.9 mm
